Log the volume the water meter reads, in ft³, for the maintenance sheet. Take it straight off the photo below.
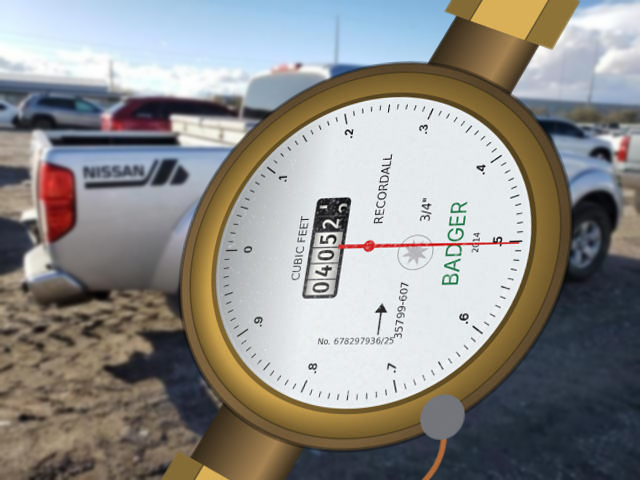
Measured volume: 40521.50 ft³
